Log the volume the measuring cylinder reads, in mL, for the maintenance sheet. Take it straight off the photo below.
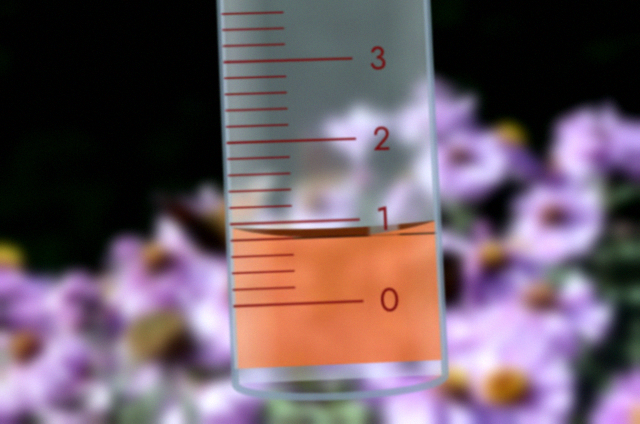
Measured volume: 0.8 mL
